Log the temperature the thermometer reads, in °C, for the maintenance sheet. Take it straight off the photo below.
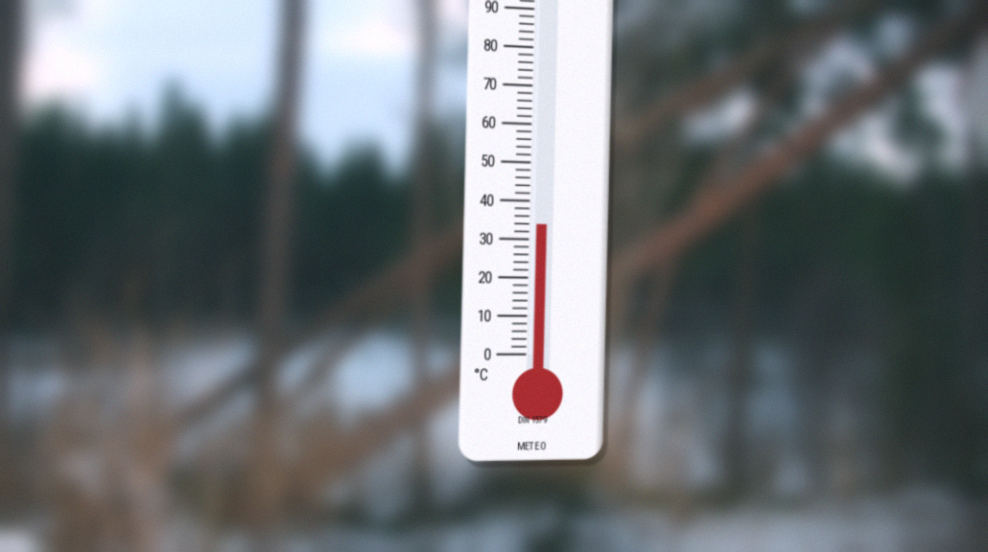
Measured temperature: 34 °C
